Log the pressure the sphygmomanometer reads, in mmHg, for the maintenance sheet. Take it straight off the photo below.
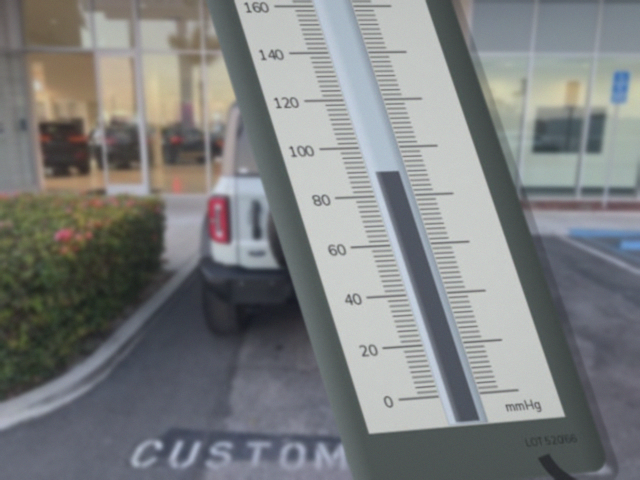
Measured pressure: 90 mmHg
